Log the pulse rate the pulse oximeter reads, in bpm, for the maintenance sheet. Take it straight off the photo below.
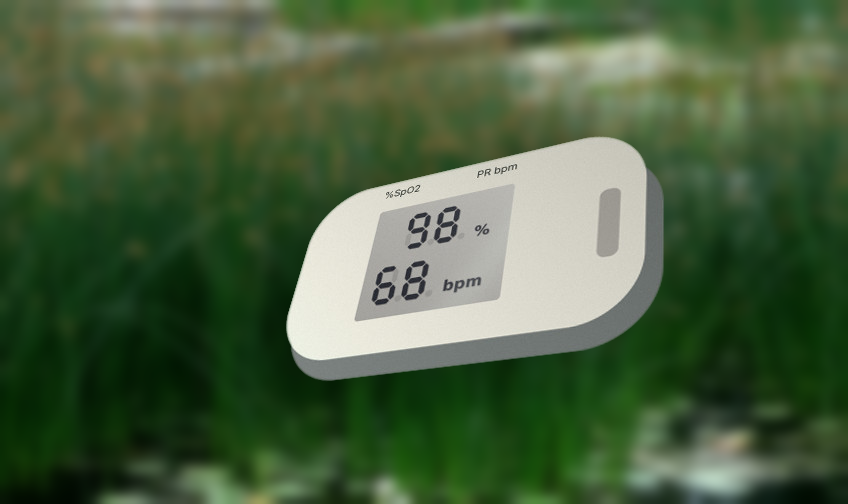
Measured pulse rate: 68 bpm
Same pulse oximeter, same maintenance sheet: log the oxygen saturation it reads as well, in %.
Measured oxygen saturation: 98 %
